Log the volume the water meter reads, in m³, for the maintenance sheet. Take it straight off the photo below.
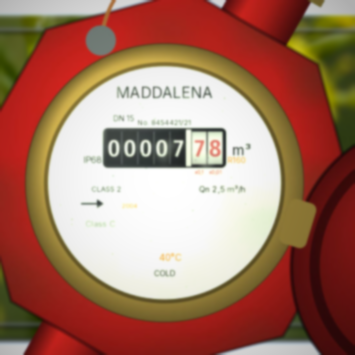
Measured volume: 7.78 m³
